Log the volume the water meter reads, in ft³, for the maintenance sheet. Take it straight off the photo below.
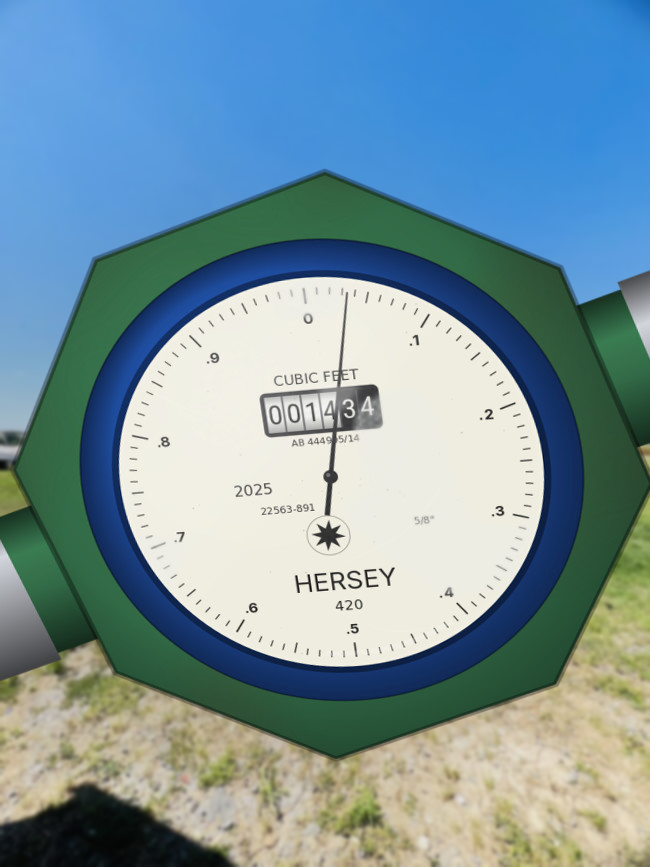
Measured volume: 1434.03 ft³
